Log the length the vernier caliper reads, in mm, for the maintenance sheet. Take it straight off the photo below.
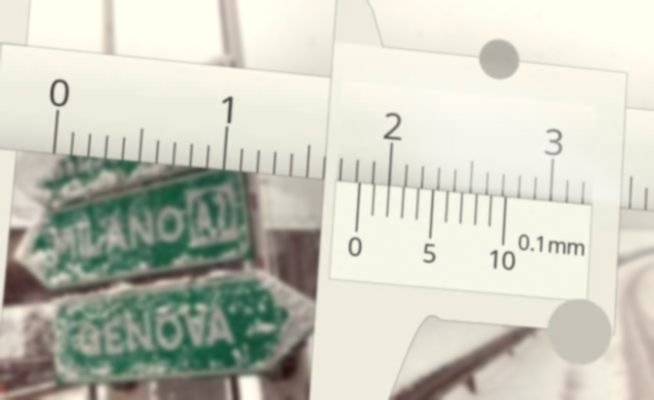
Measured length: 18.2 mm
